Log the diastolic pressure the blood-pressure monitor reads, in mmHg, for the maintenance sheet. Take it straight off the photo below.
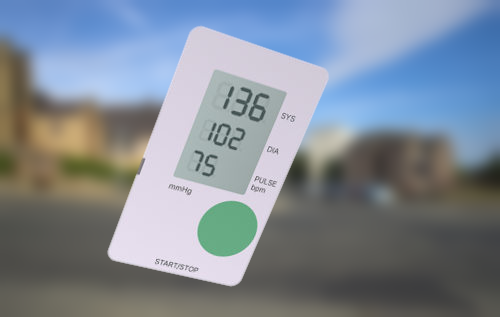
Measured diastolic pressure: 102 mmHg
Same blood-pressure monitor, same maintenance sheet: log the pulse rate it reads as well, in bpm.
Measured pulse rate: 75 bpm
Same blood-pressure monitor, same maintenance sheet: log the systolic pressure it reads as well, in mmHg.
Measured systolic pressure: 136 mmHg
